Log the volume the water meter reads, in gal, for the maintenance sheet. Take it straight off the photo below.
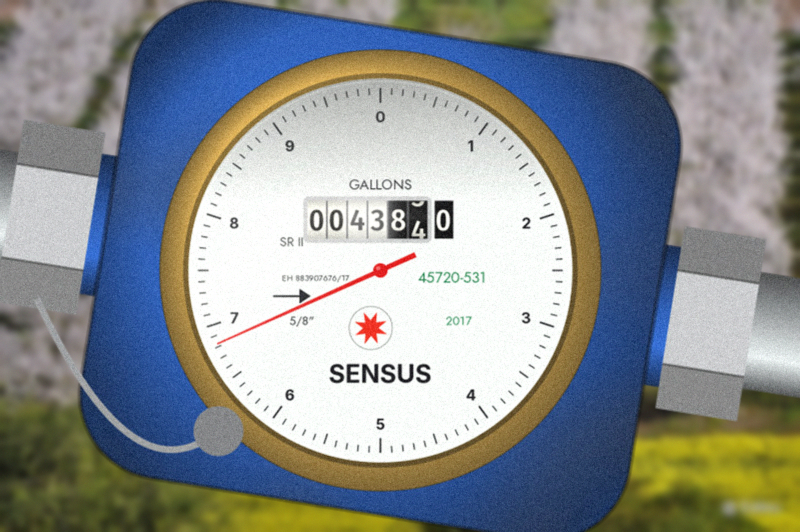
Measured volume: 43836.8 gal
